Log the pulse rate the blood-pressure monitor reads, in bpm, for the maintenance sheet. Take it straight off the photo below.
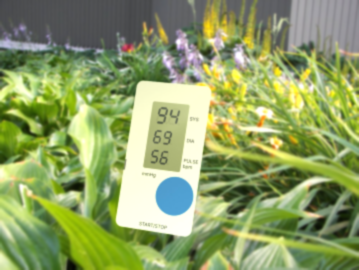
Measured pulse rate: 56 bpm
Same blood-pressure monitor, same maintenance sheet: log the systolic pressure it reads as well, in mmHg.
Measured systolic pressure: 94 mmHg
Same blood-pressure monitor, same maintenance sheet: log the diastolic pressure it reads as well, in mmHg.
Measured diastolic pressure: 69 mmHg
